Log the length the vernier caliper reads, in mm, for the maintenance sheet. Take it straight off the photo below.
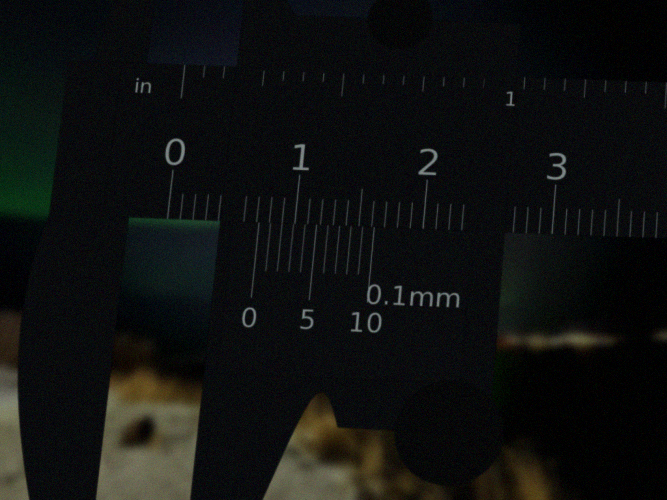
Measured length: 7.2 mm
